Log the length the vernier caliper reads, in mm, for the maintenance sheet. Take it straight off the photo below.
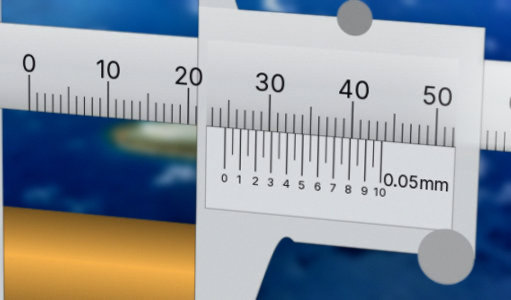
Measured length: 24.6 mm
